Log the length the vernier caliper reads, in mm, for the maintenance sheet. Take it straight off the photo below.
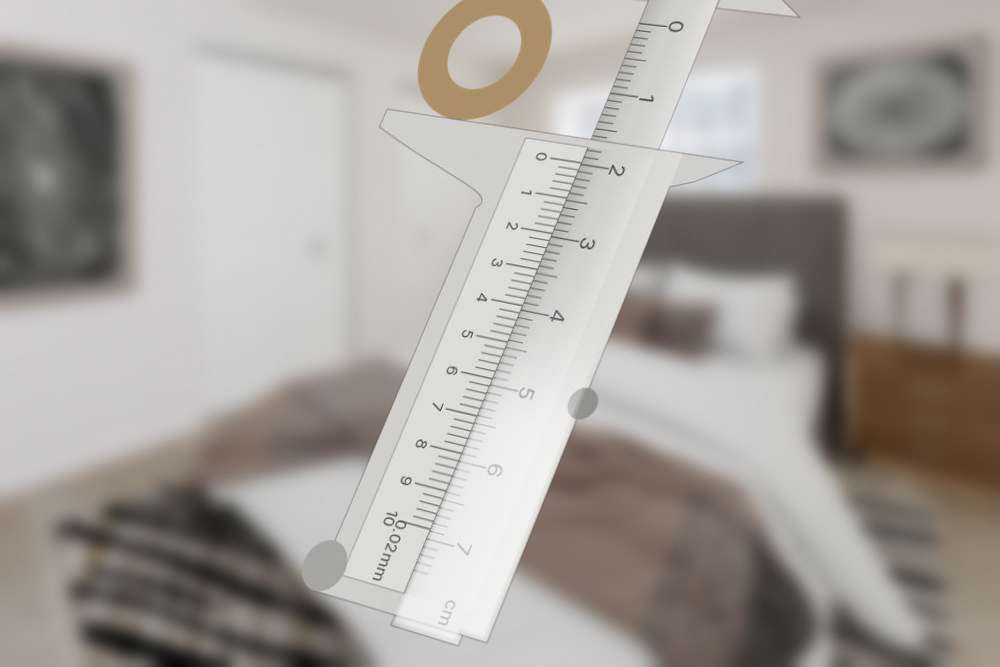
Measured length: 19.8 mm
